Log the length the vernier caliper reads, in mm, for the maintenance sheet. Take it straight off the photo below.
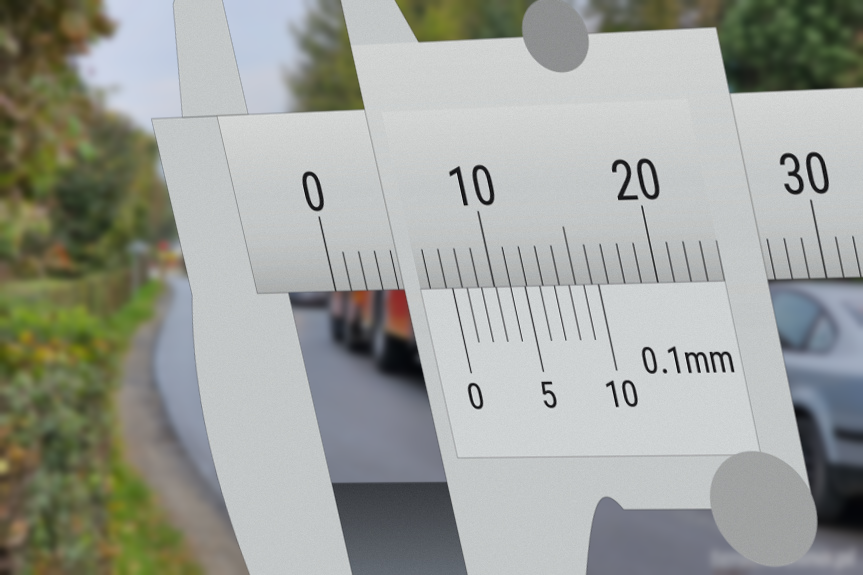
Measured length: 7.4 mm
